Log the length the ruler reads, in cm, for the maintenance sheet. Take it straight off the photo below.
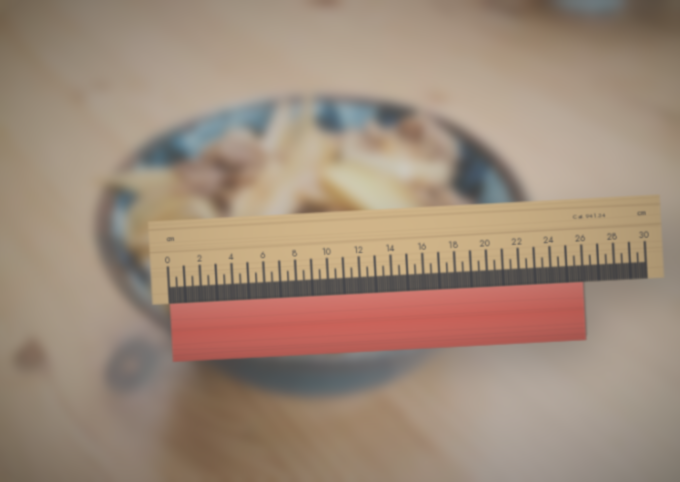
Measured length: 26 cm
